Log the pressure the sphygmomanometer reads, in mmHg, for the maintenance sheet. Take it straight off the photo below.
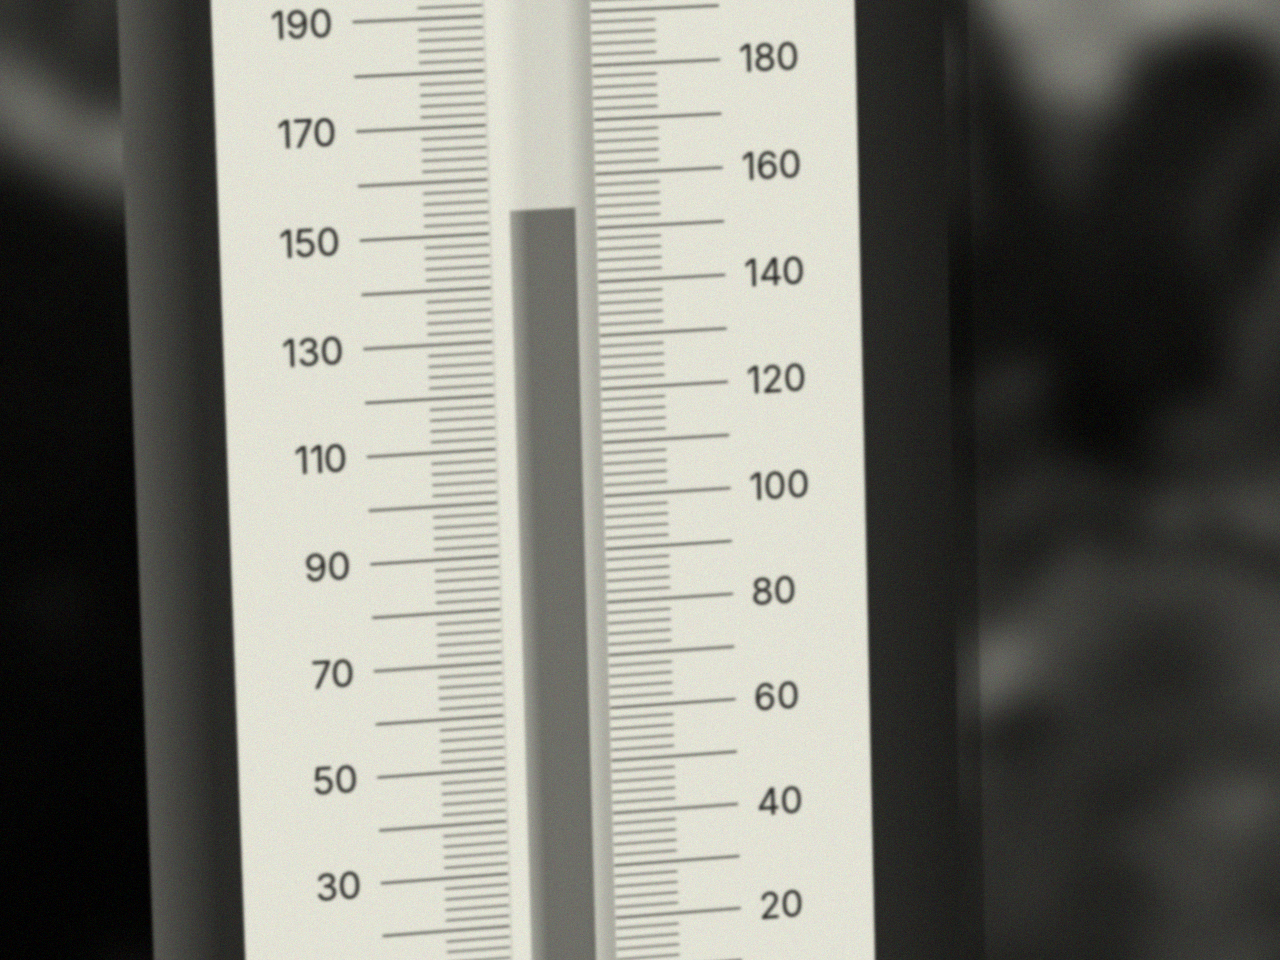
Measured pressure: 154 mmHg
